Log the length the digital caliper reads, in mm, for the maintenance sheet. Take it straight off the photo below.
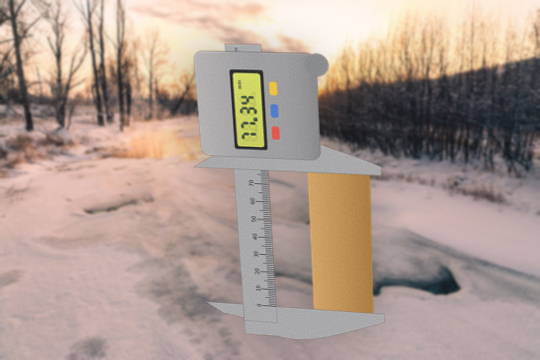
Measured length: 77.34 mm
